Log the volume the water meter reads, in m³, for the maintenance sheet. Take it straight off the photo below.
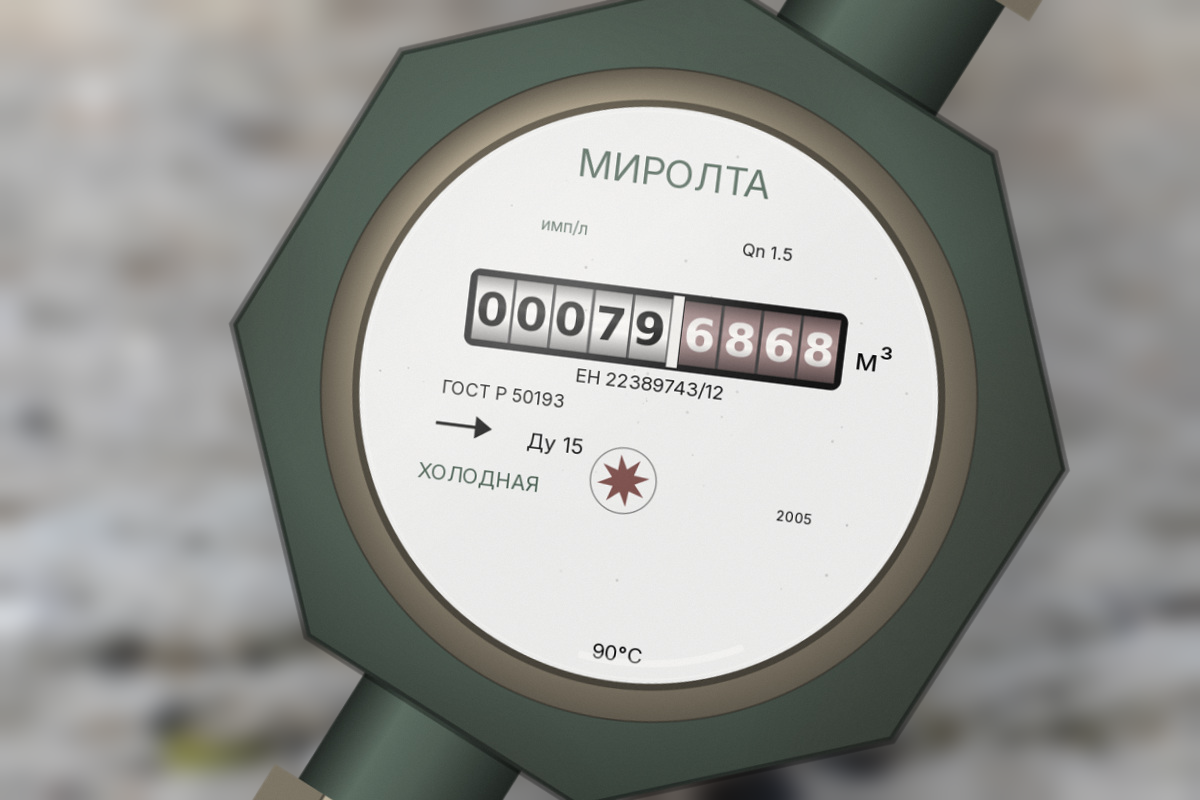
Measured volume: 79.6868 m³
